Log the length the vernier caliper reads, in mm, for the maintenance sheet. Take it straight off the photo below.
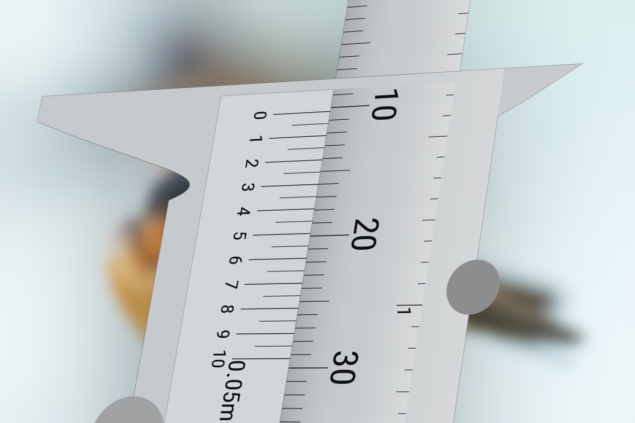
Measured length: 10.3 mm
